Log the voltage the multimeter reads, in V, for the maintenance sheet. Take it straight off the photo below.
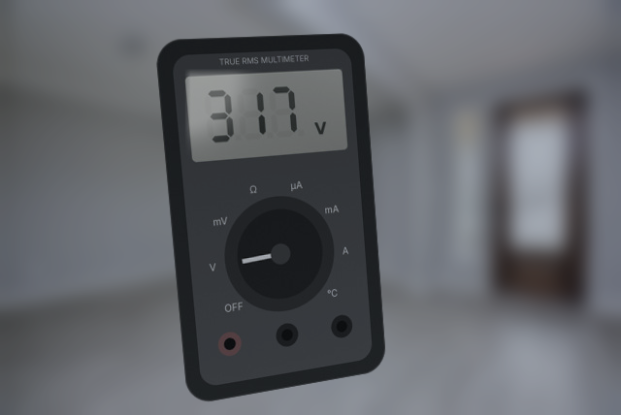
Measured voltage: 317 V
